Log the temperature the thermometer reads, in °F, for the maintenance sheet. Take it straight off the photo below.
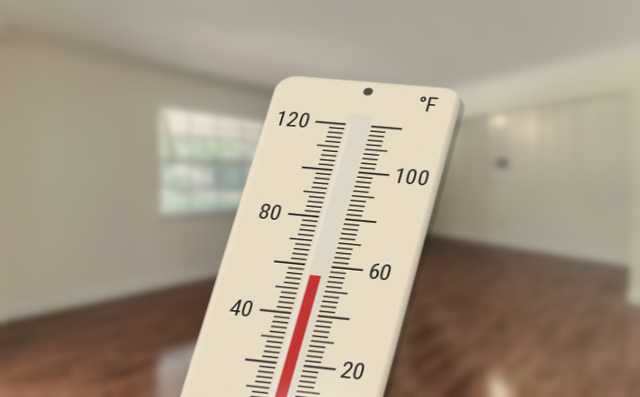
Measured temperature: 56 °F
